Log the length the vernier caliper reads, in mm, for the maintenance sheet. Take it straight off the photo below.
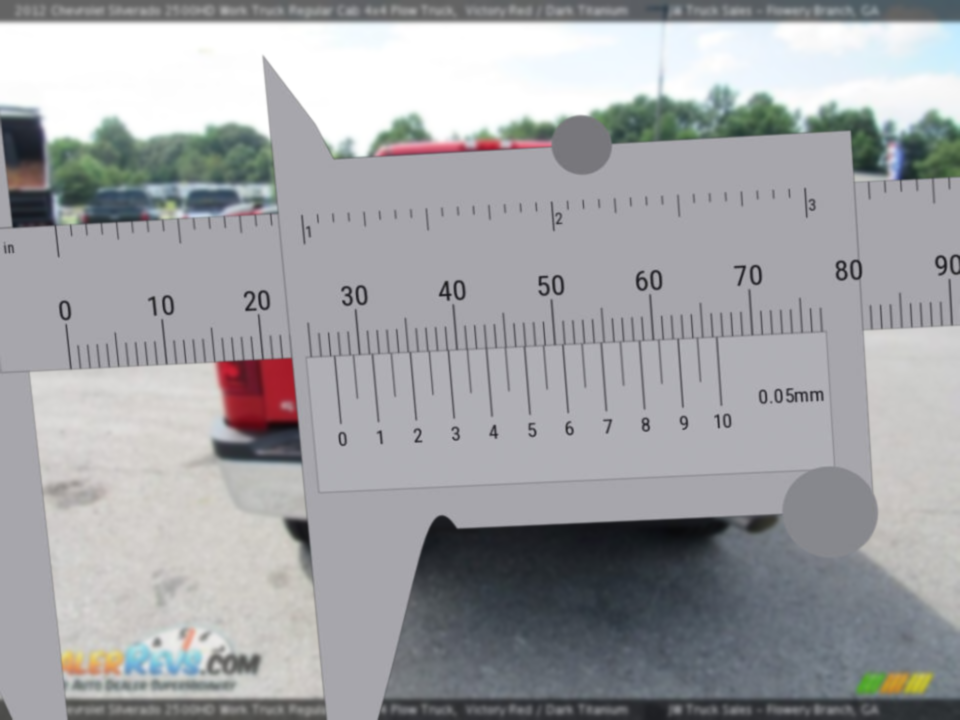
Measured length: 27.4 mm
